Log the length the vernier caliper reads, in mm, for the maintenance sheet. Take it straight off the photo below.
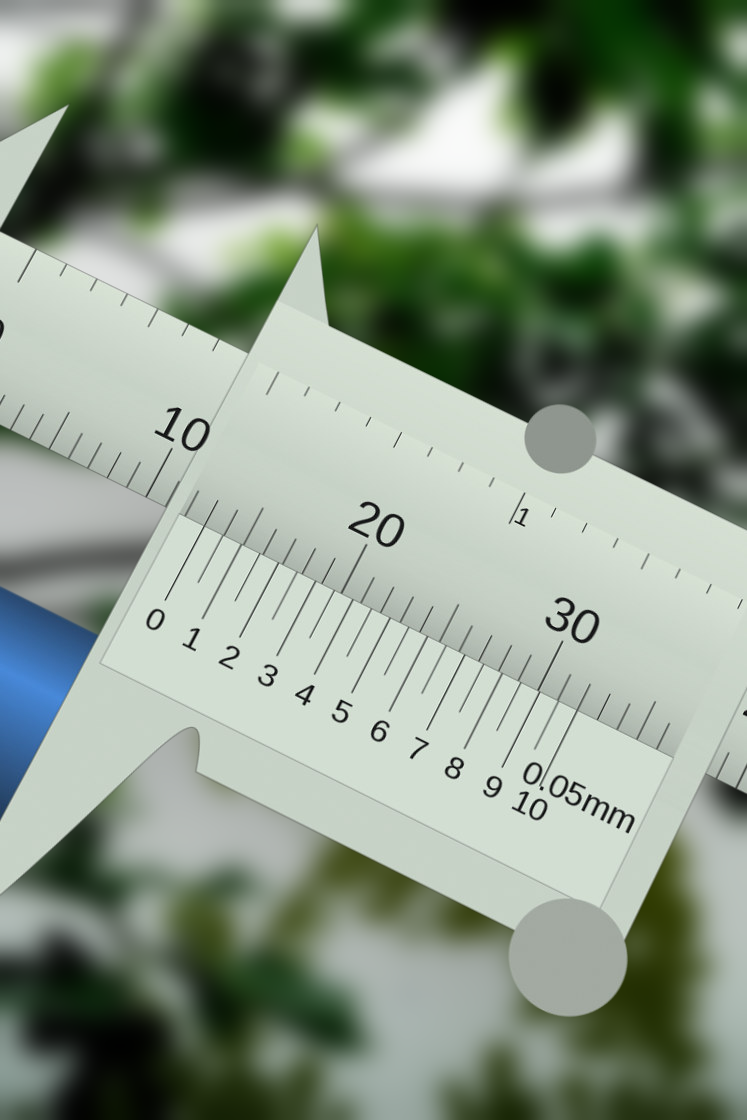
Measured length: 13.0 mm
